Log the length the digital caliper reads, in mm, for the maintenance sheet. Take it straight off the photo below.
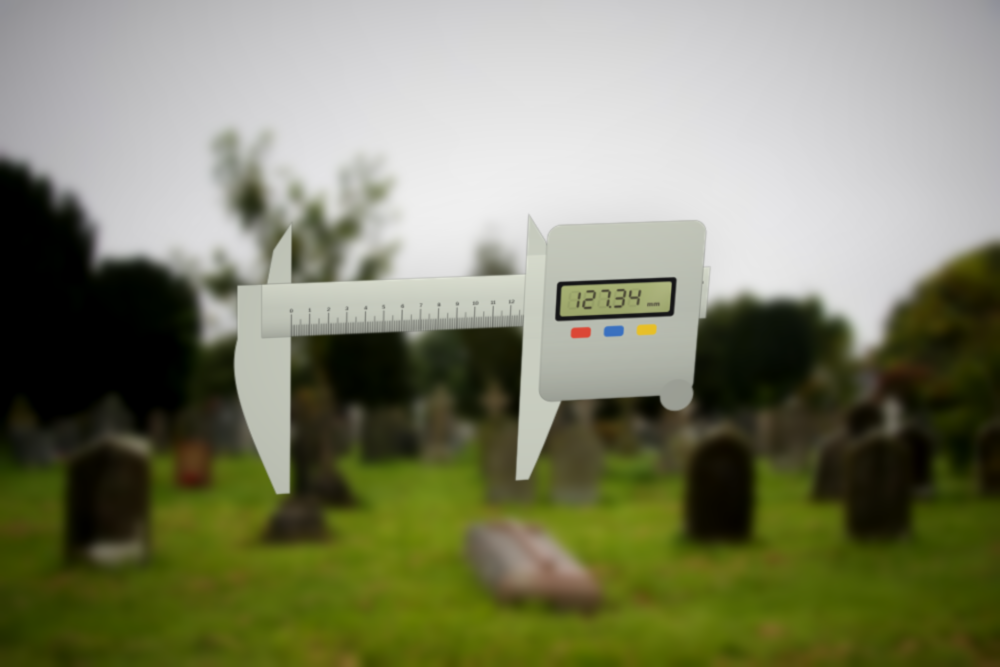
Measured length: 127.34 mm
